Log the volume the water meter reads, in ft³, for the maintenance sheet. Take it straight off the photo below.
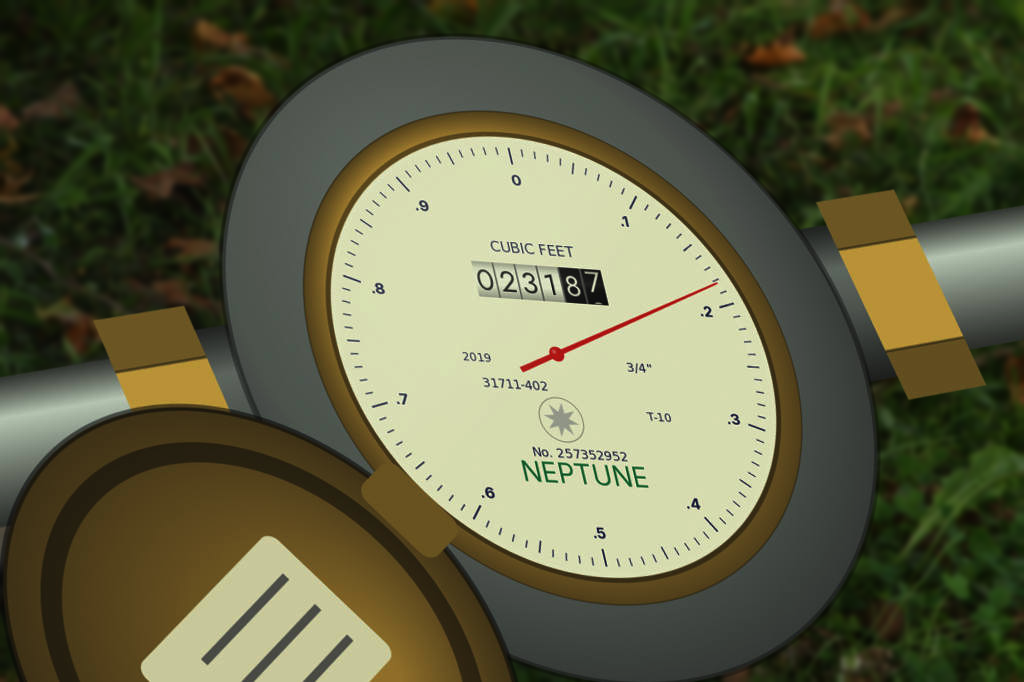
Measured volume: 23187.18 ft³
